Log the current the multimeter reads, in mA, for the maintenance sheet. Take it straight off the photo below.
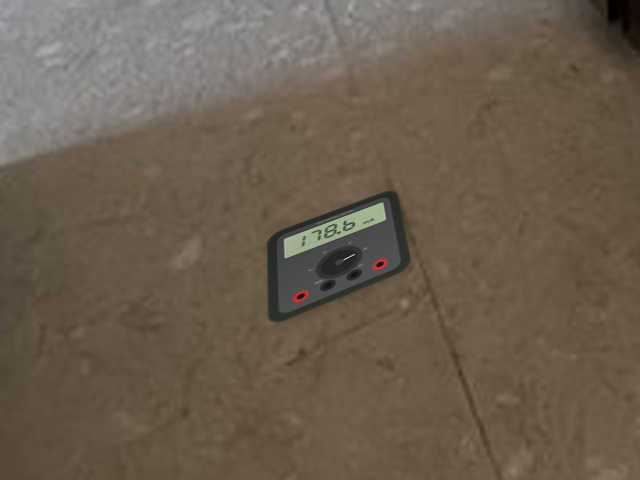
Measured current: 178.6 mA
